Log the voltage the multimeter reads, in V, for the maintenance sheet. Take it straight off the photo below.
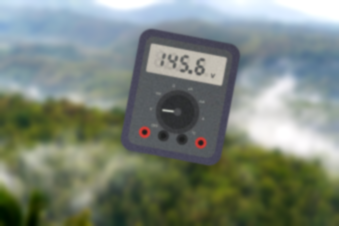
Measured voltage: 145.6 V
